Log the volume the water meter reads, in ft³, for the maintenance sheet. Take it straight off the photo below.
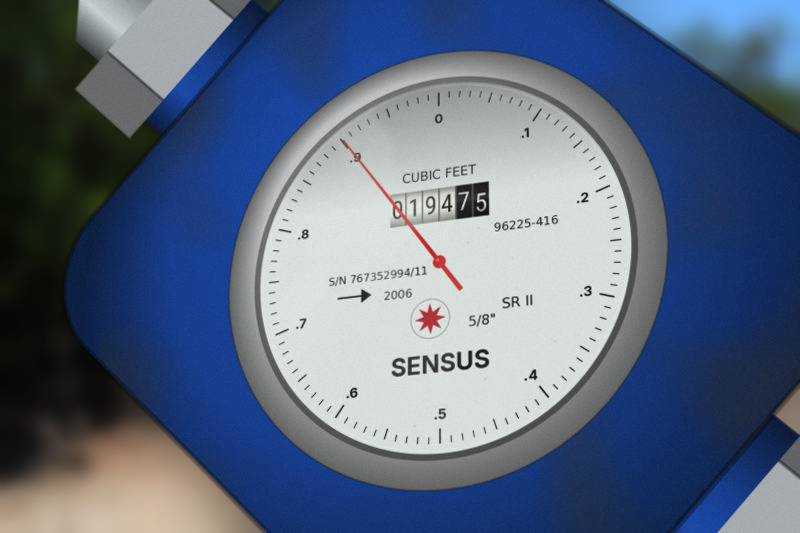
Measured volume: 19474.90 ft³
